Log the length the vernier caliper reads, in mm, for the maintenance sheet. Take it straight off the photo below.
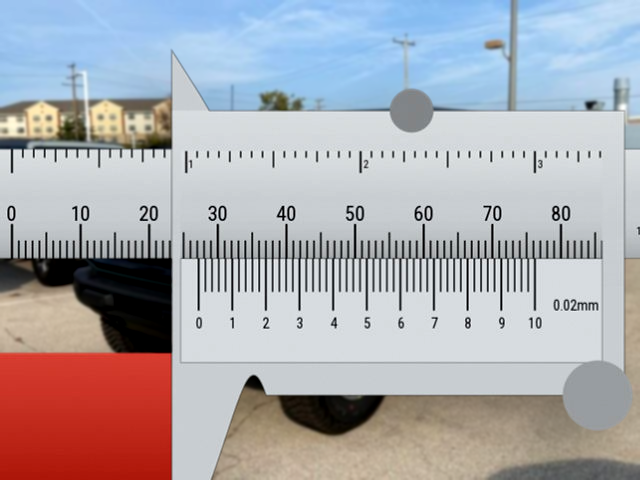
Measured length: 27.2 mm
